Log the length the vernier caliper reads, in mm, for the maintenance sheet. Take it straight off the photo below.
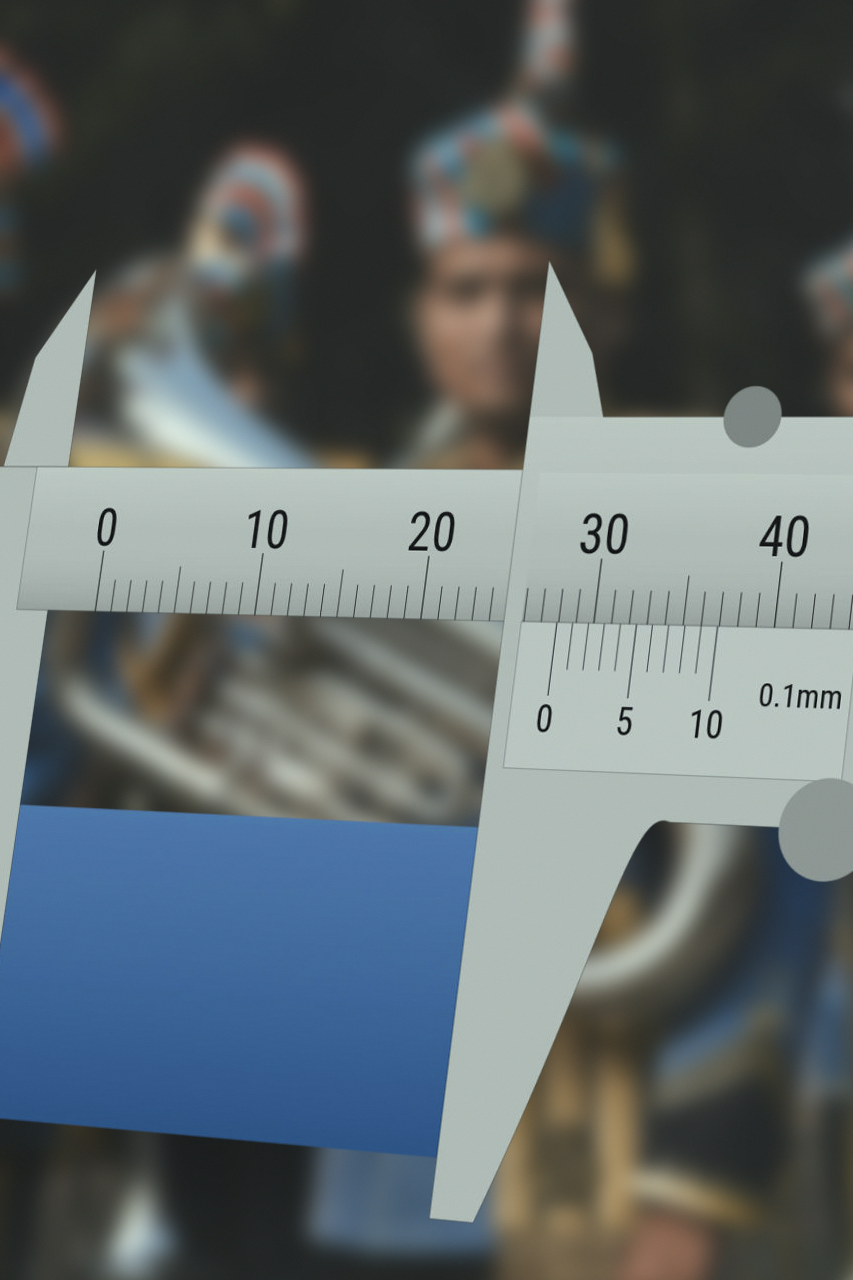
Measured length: 27.9 mm
